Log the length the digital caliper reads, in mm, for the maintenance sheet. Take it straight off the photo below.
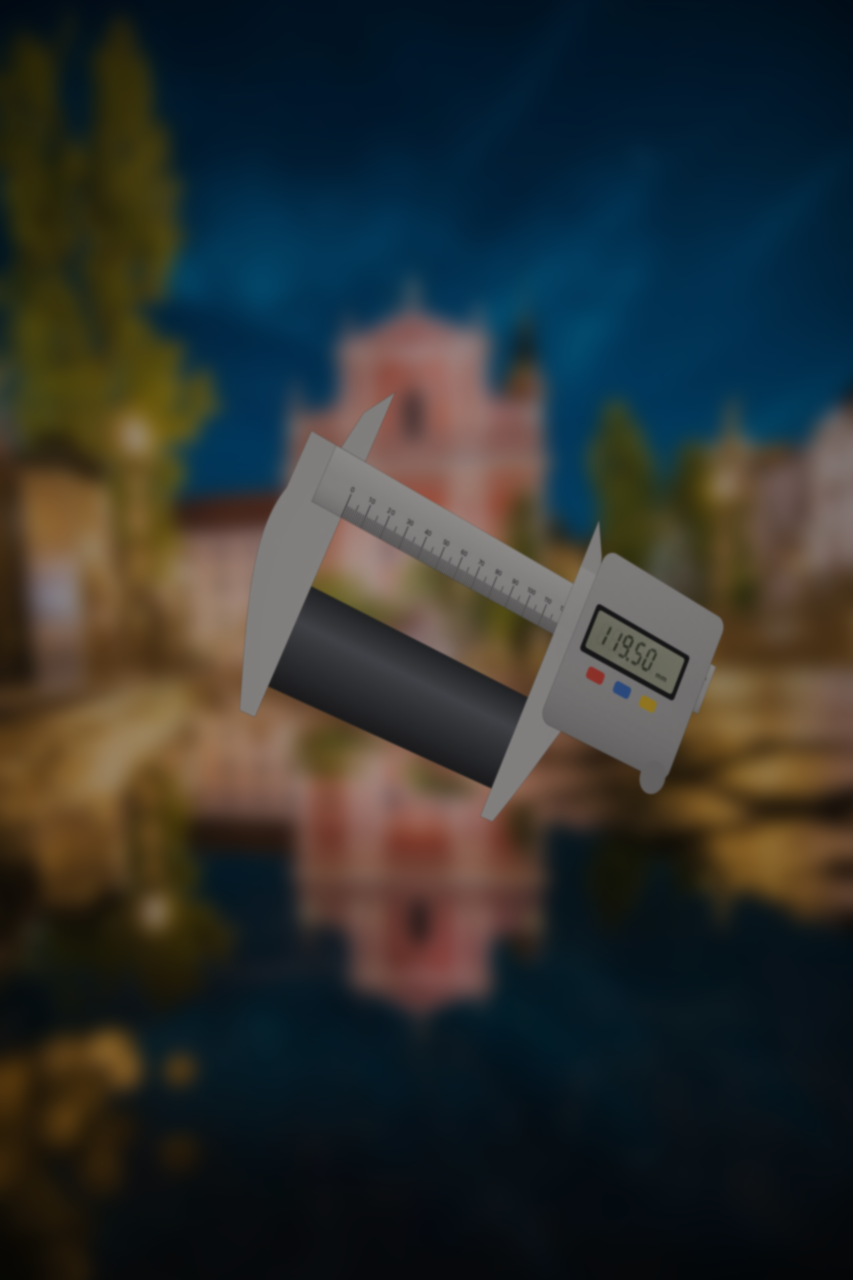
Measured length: 119.50 mm
